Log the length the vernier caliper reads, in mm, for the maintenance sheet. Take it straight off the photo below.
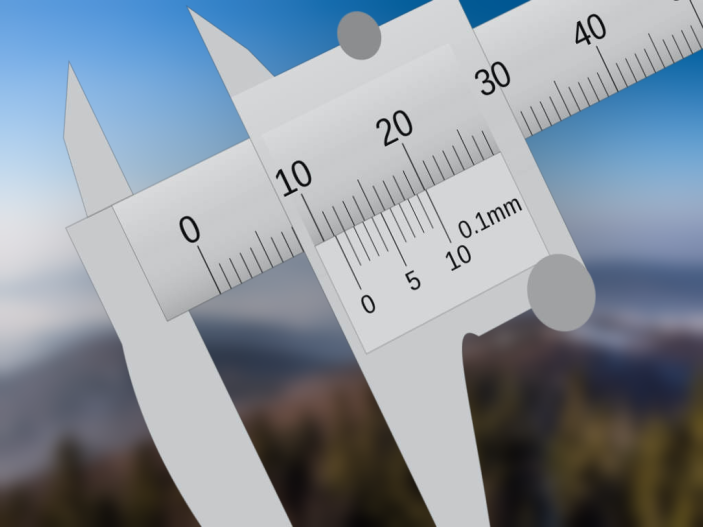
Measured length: 11.1 mm
